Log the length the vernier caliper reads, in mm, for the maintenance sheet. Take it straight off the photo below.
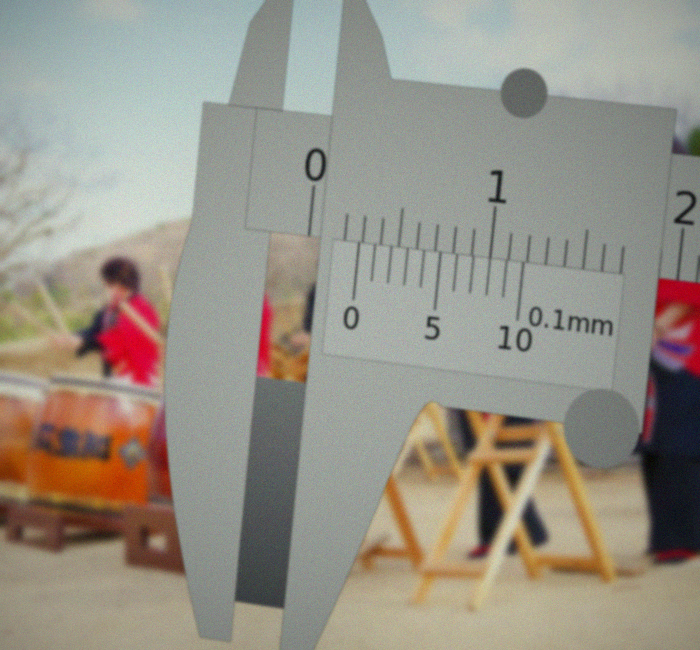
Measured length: 2.8 mm
